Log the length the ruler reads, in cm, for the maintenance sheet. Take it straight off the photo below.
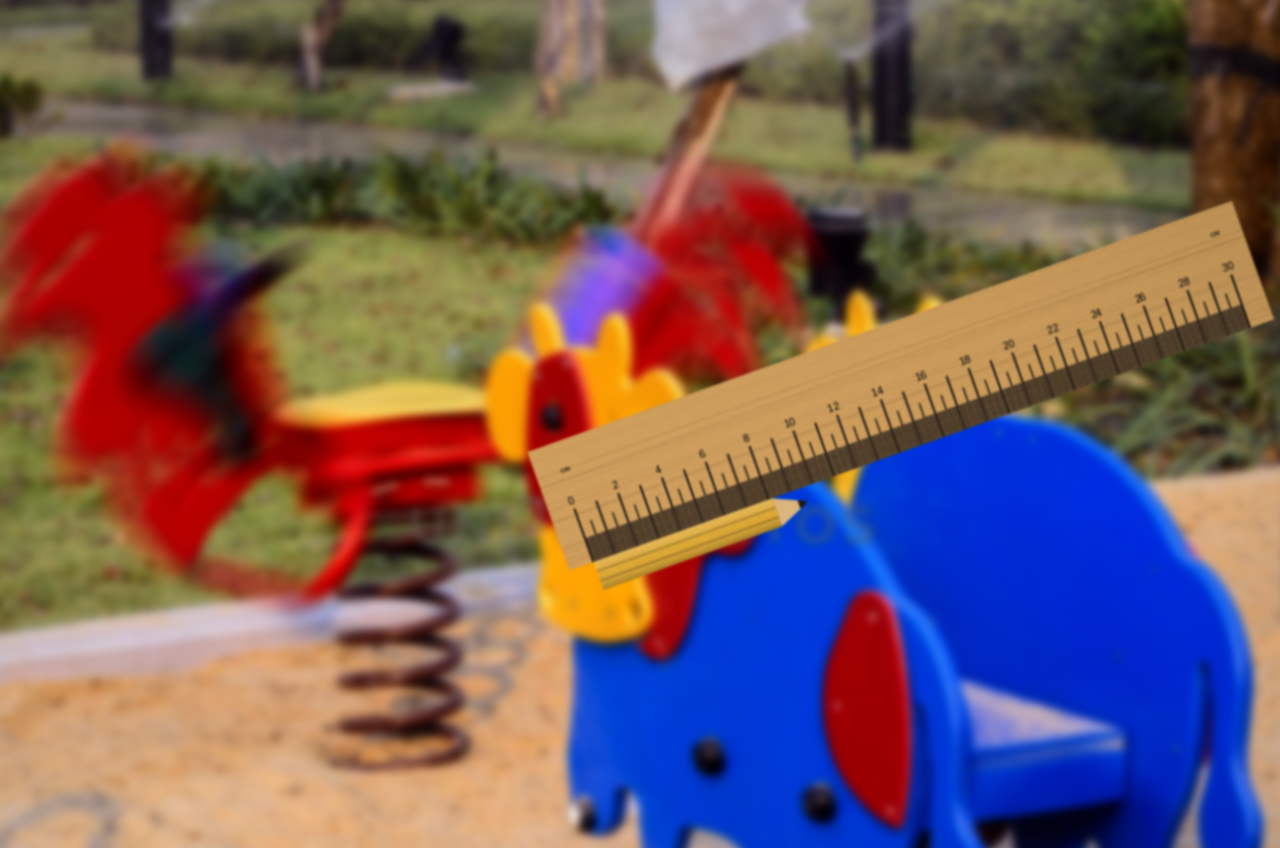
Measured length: 9.5 cm
